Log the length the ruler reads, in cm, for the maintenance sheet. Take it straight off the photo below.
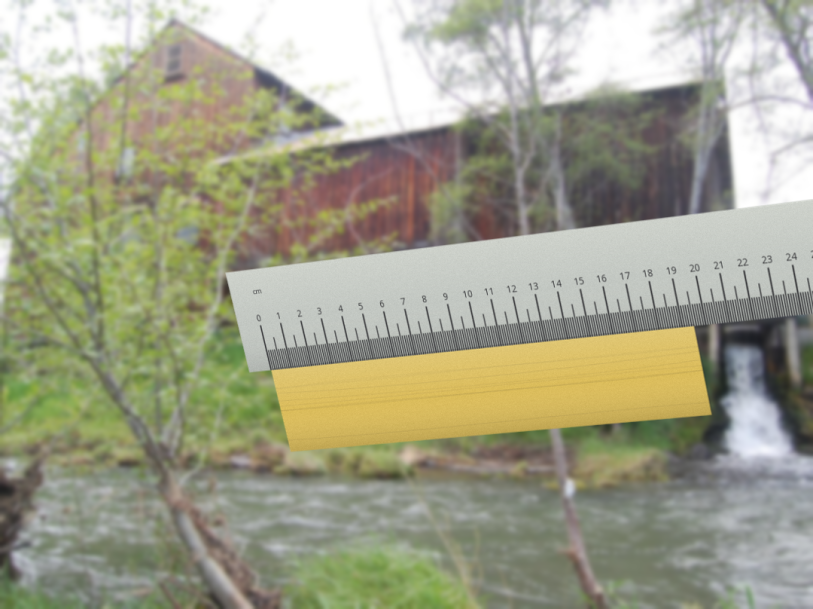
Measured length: 19.5 cm
